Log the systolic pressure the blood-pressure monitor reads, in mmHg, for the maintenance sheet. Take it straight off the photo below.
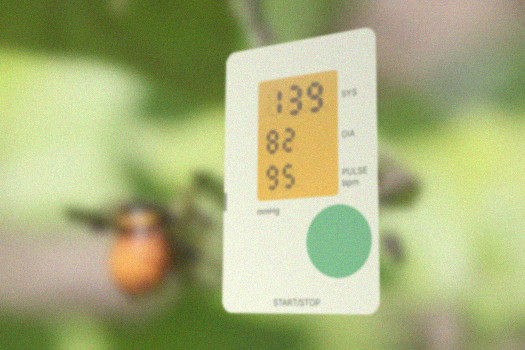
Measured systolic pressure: 139 mmHg
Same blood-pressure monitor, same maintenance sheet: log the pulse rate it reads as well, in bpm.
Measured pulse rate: 95 bpm
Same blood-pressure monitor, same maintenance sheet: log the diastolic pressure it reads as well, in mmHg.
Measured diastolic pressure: 82 mmHg
